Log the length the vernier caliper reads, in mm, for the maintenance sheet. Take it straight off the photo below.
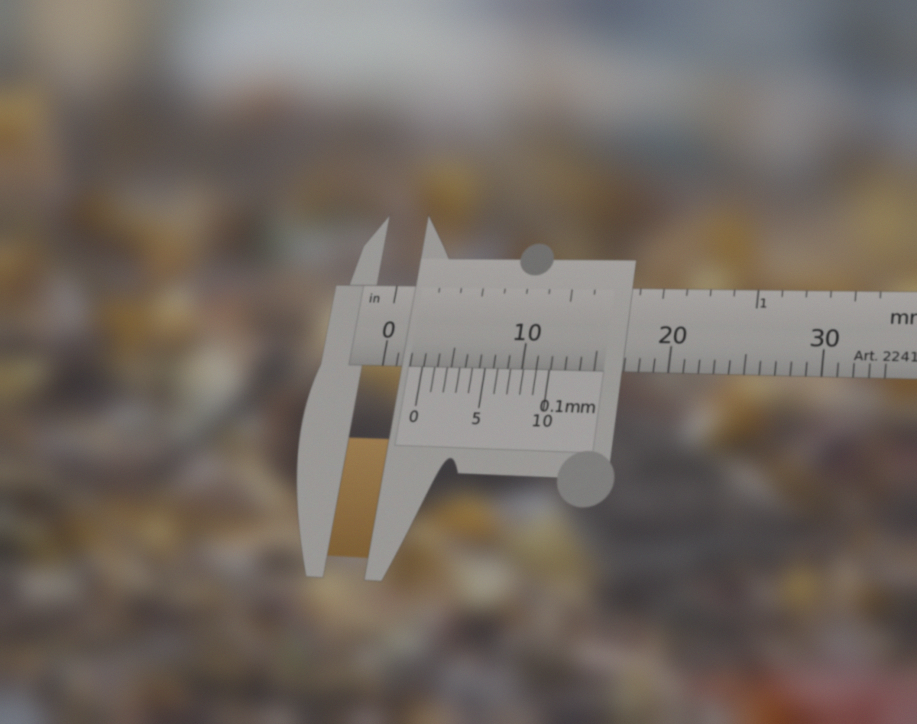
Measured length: 2.9 mm
